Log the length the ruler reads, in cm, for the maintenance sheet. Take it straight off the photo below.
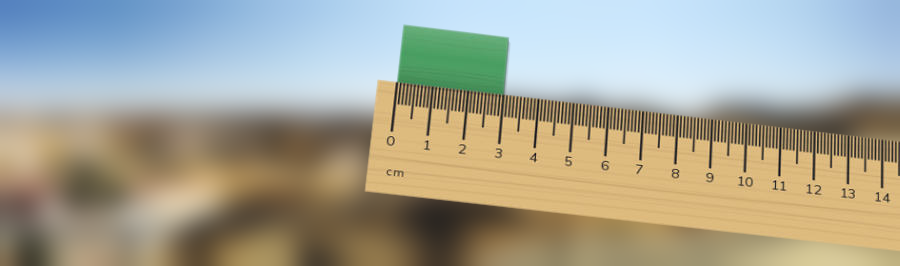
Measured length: 3 cm
